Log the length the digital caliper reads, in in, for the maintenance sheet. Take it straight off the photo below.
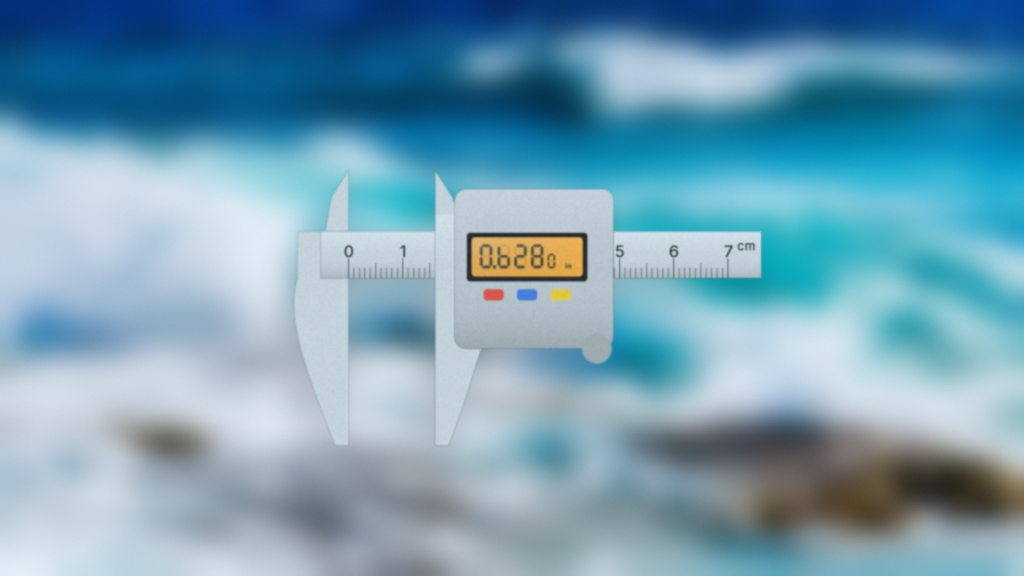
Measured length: 0.6280 in
